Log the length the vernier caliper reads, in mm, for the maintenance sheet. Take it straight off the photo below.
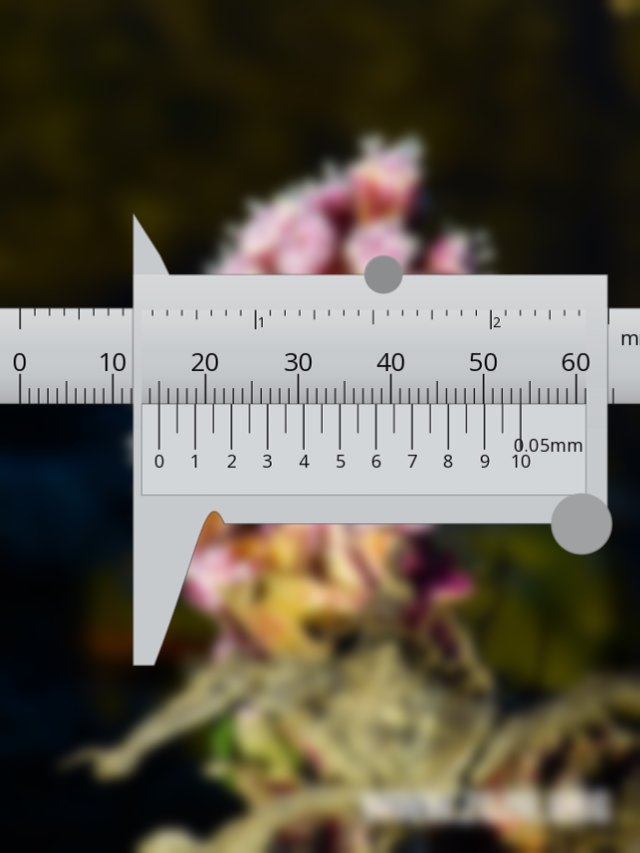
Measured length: 15.0 mm
